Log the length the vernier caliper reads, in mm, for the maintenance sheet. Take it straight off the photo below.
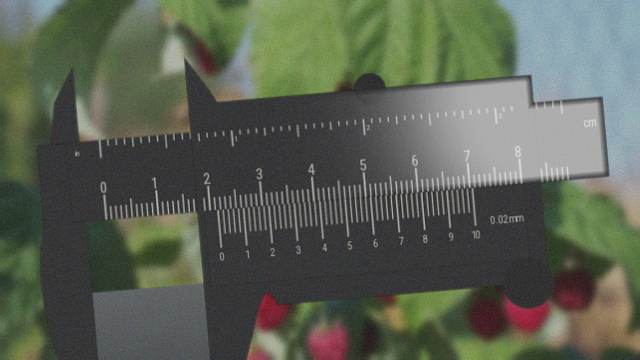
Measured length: 21.5 mm
